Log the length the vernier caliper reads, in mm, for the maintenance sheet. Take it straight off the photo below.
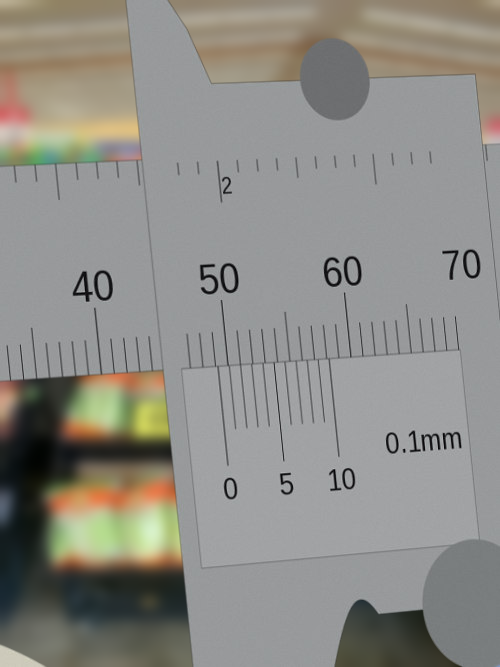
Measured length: 49.2 mm
